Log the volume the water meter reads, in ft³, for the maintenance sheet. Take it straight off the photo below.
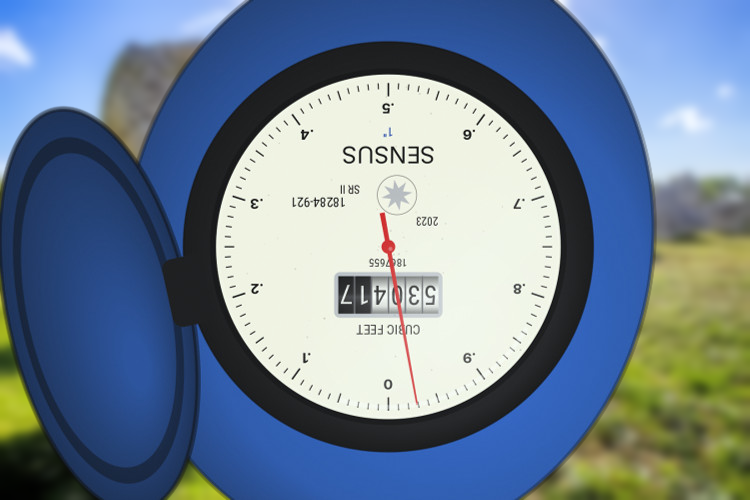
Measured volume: 530416.97 ft³
